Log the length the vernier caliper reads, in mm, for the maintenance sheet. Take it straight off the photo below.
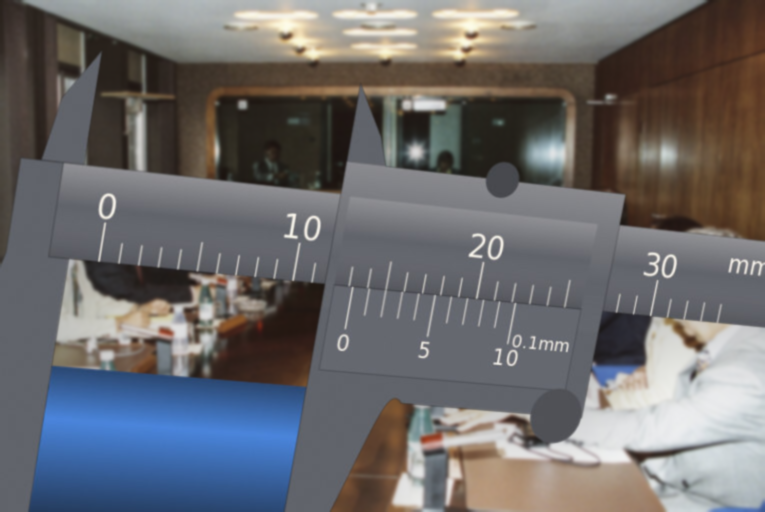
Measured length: 13.2 mm
